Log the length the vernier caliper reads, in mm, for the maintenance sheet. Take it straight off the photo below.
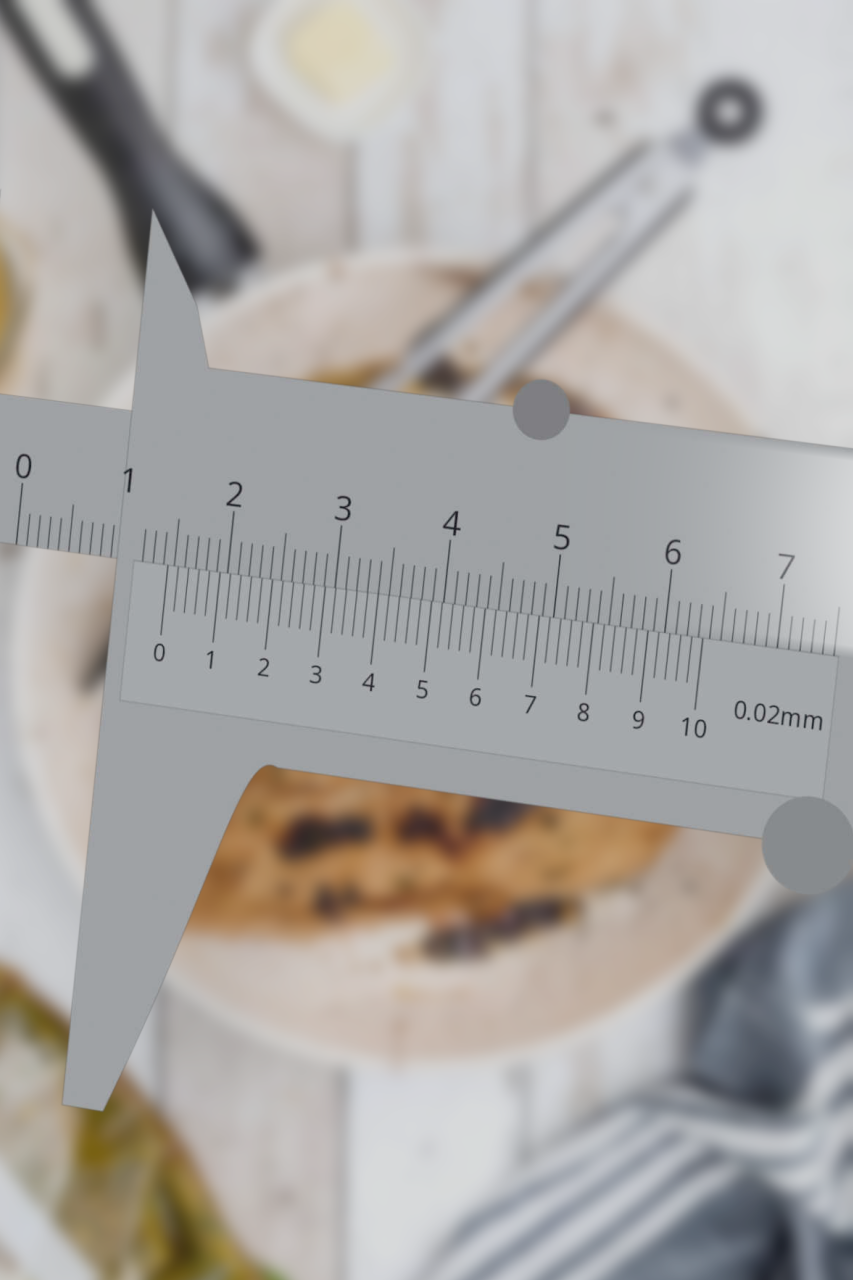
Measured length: 14.4 mm
